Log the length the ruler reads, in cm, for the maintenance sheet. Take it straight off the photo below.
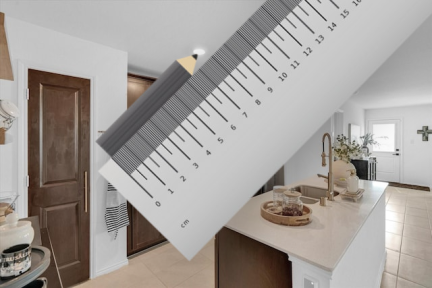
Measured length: 7.5 cm
